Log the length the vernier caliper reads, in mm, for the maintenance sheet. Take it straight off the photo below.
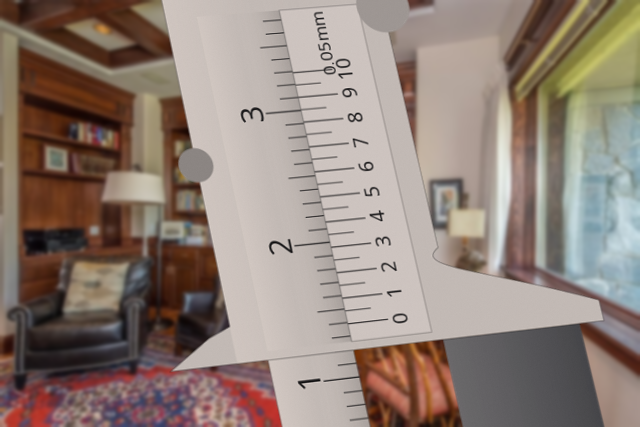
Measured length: 13.9 mm
